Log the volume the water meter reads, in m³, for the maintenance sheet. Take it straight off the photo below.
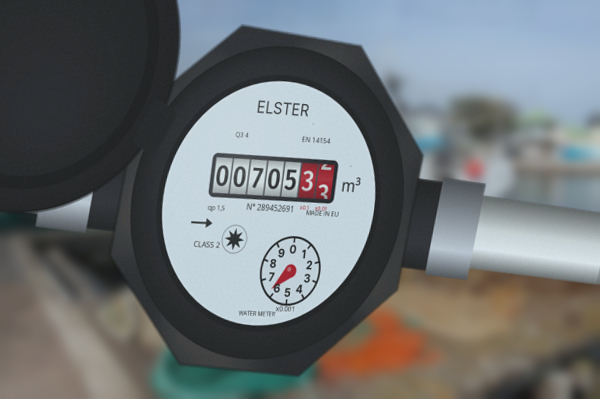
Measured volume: 705.326 m³
